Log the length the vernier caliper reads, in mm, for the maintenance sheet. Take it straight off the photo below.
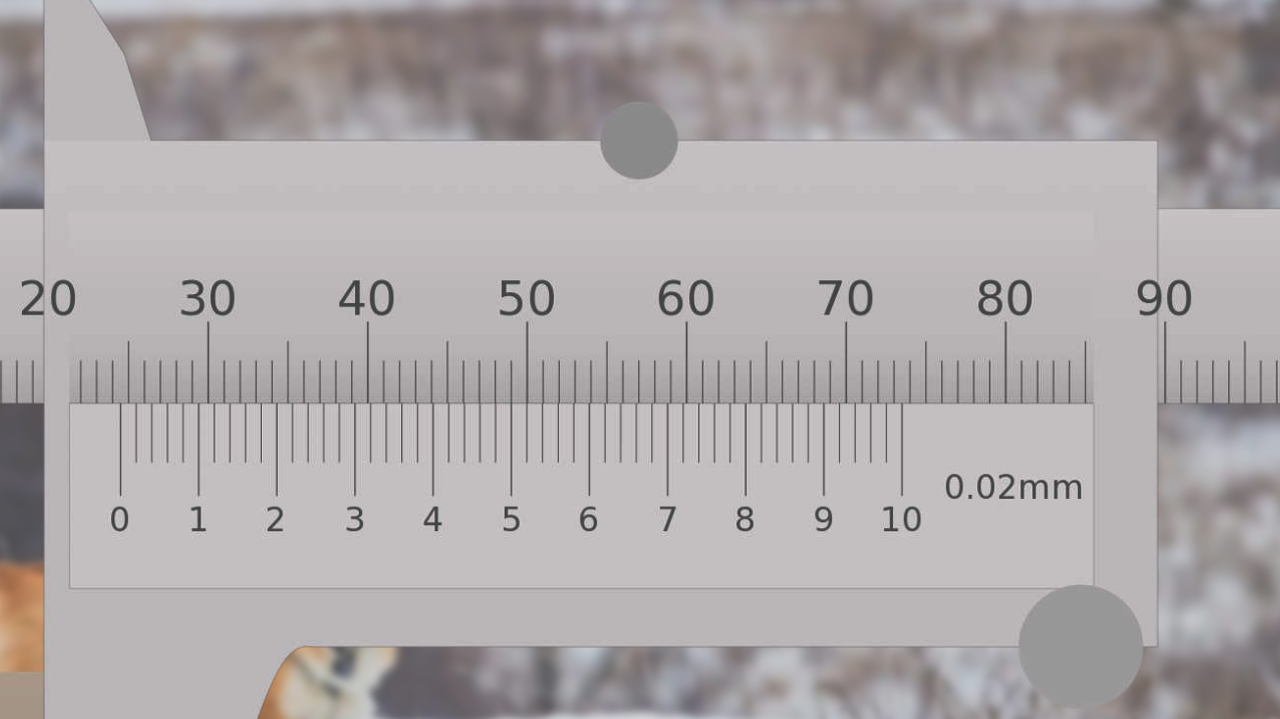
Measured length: 24.5 mm
